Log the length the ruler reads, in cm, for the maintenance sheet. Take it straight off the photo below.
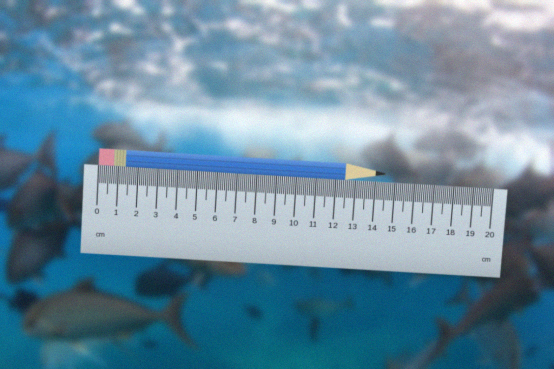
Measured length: 14.5 cm
